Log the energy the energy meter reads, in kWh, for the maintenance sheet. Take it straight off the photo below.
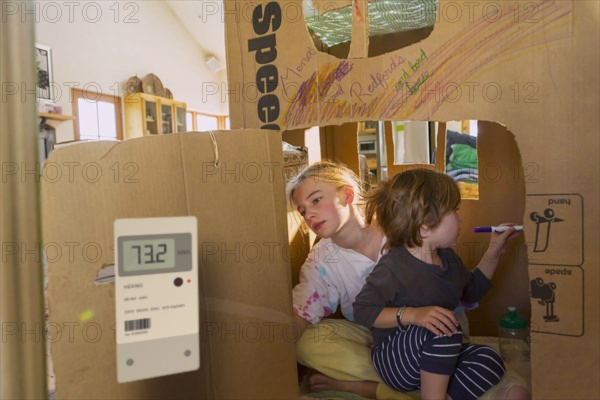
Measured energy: 73.2 kWh
